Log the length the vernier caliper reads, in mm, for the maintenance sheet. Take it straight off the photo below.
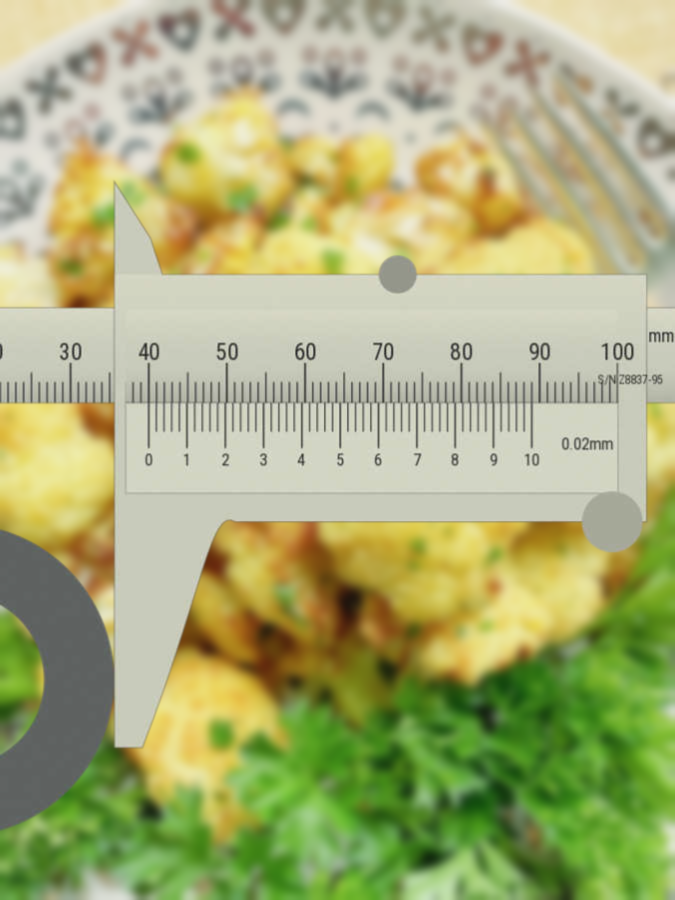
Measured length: 40.0 mm
